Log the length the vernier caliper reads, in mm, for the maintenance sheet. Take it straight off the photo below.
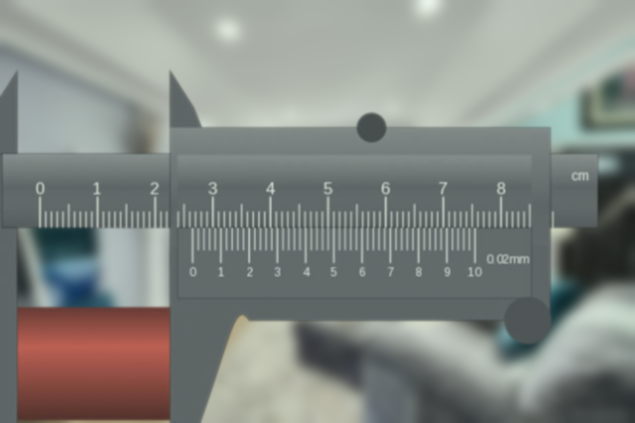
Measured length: 26.5 mm
